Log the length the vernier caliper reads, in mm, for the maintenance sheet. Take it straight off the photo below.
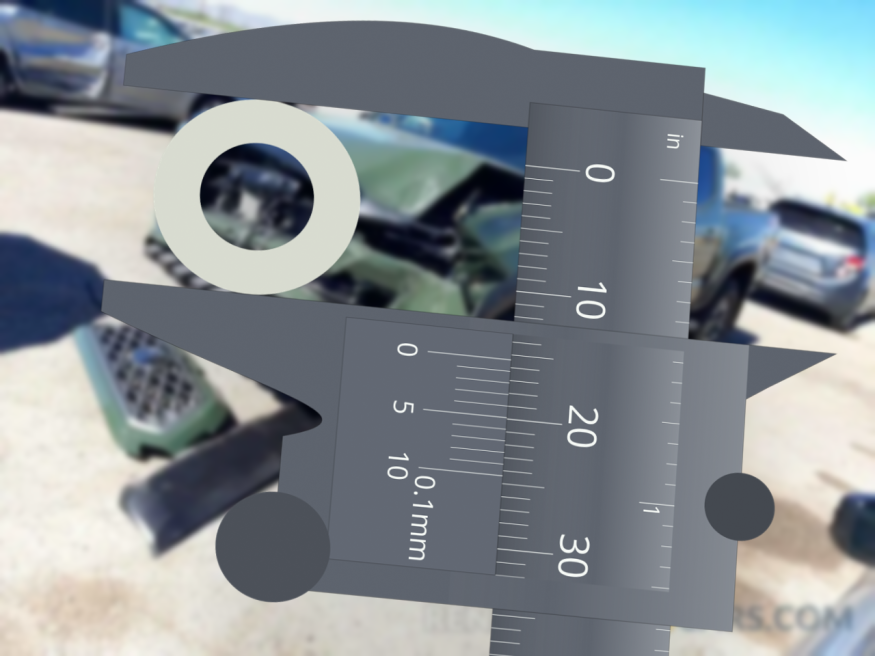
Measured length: 15.4 mm
